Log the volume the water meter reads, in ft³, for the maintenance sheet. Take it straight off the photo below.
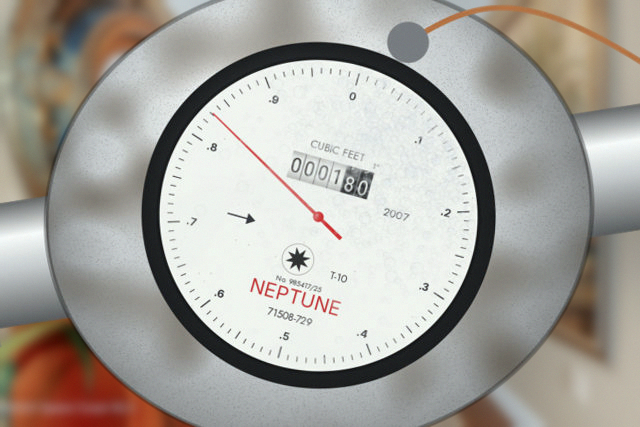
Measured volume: 179.83 ft³
